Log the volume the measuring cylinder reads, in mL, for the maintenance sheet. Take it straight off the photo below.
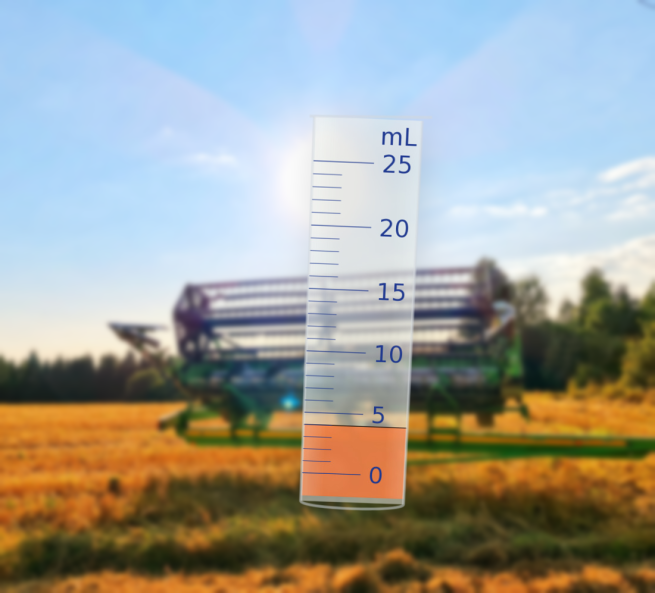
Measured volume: 4 mL
